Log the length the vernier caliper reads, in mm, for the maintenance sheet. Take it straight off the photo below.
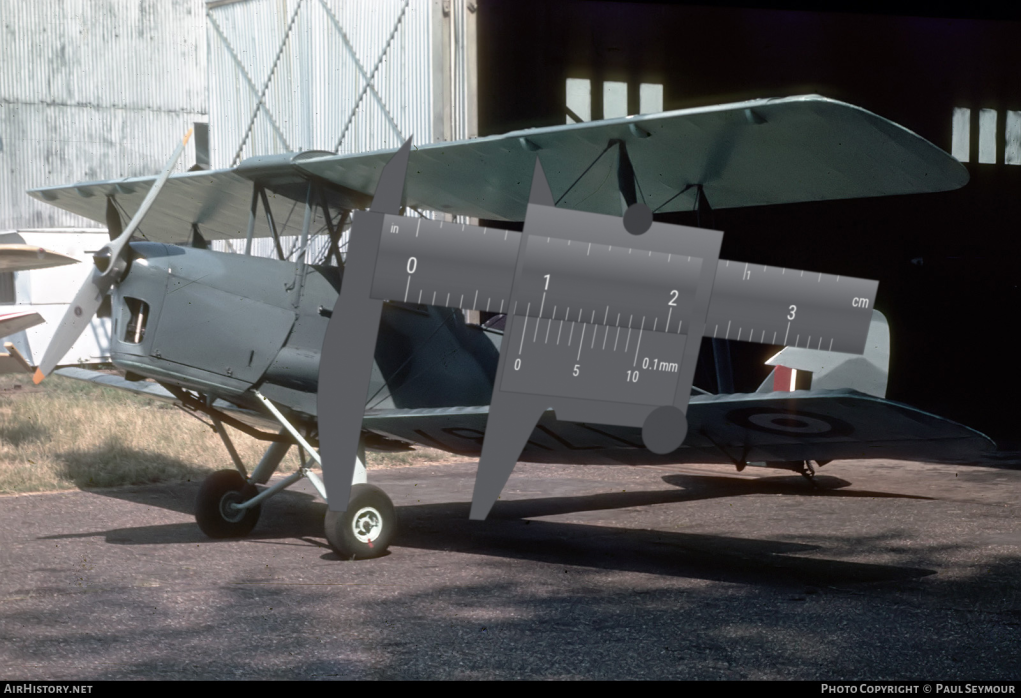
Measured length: 9.0 mm
